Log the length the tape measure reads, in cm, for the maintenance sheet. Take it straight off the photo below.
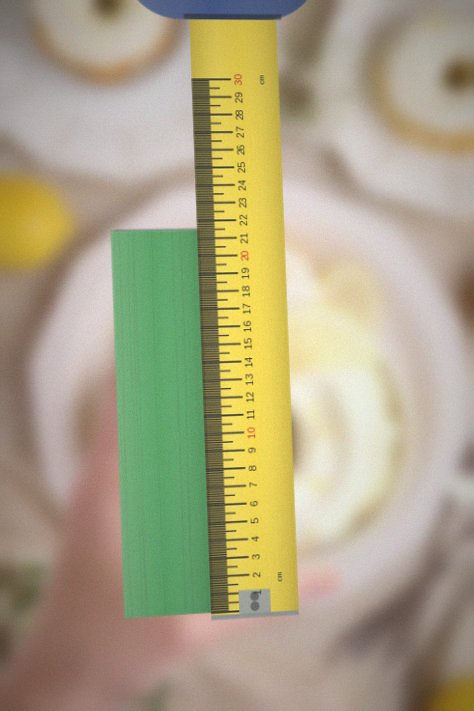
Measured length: 21.5 cm
